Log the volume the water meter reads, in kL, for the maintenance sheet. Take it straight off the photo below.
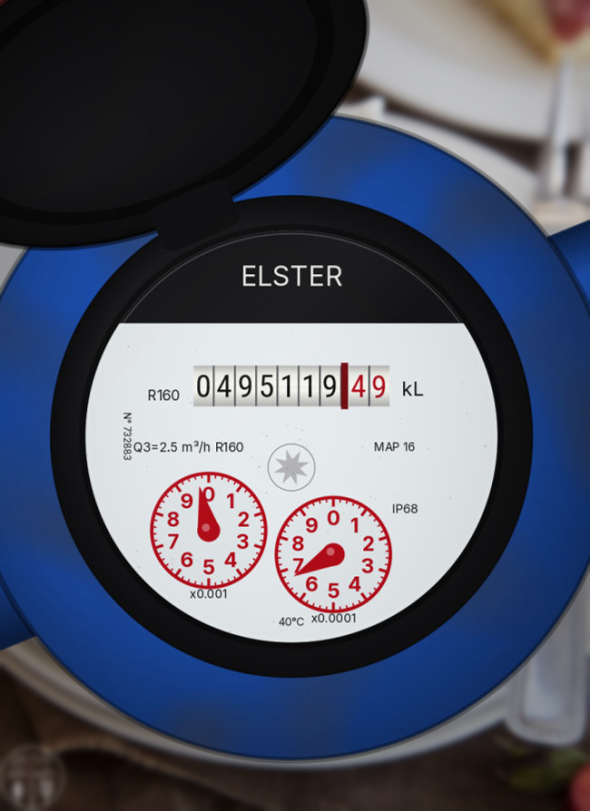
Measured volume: 495119.4896 kL
